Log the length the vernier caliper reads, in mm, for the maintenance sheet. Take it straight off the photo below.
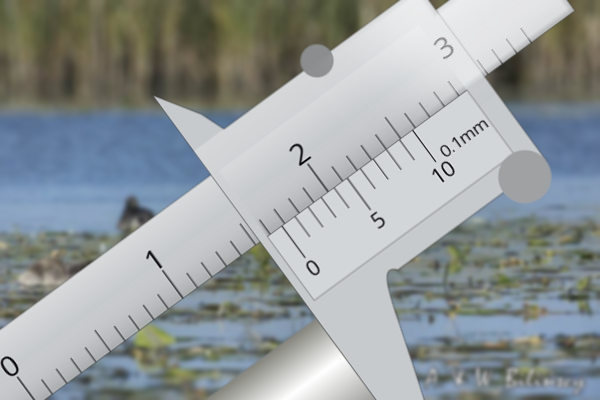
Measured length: 16.8 mm
